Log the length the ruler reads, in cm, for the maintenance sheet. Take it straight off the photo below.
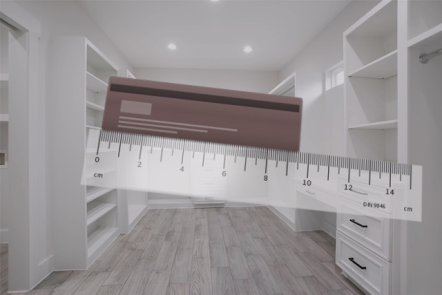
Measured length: 9.5 cm
